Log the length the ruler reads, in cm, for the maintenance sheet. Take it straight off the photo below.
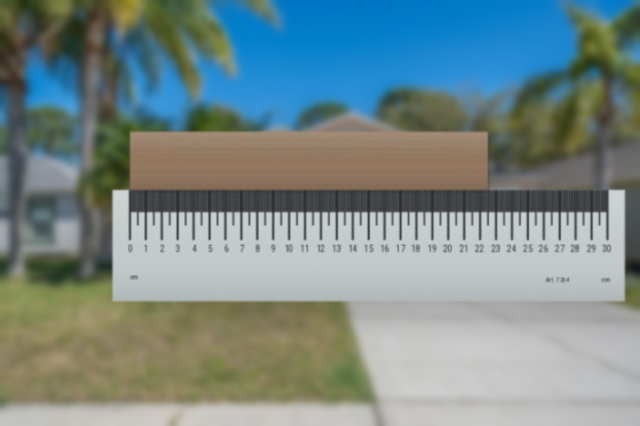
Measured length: 22.5 cm
